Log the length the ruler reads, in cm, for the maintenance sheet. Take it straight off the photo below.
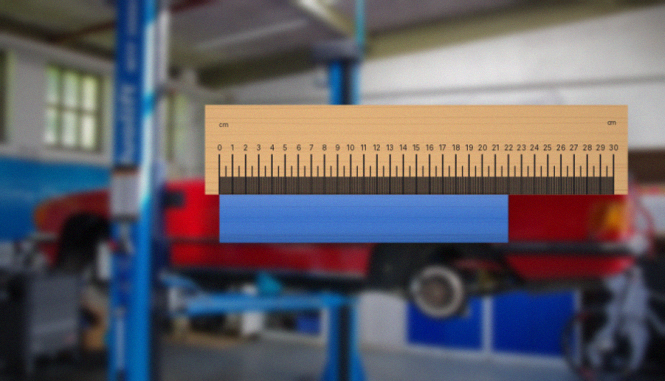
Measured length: 22 cm
